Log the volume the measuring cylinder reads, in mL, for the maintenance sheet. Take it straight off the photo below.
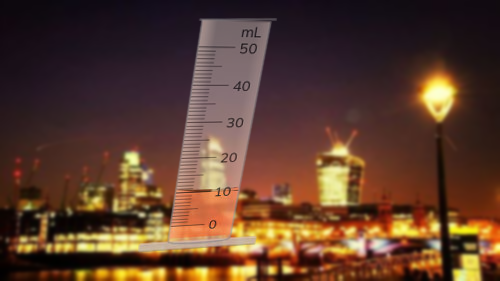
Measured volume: 10 mL
